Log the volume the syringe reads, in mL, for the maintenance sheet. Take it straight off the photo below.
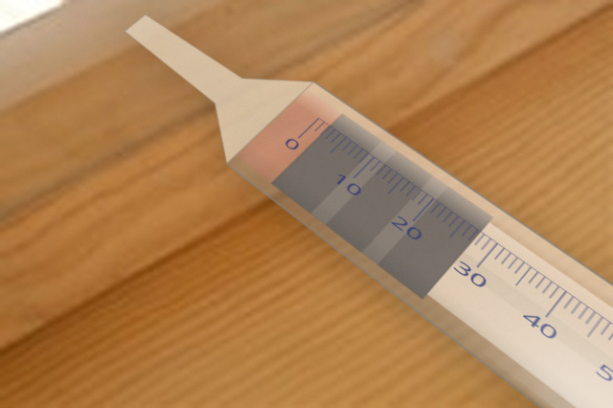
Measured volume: 2 mL
